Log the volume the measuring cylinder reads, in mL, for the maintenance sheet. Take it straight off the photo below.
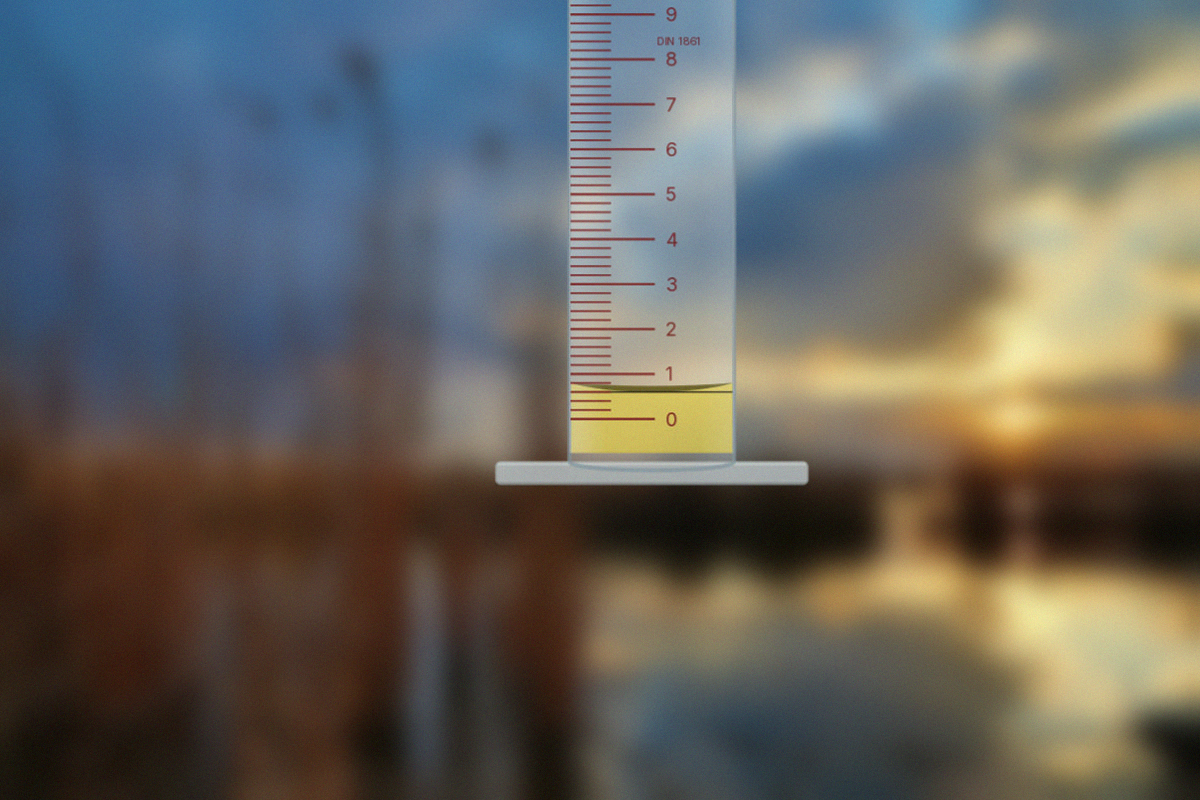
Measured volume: 0.6 mL
